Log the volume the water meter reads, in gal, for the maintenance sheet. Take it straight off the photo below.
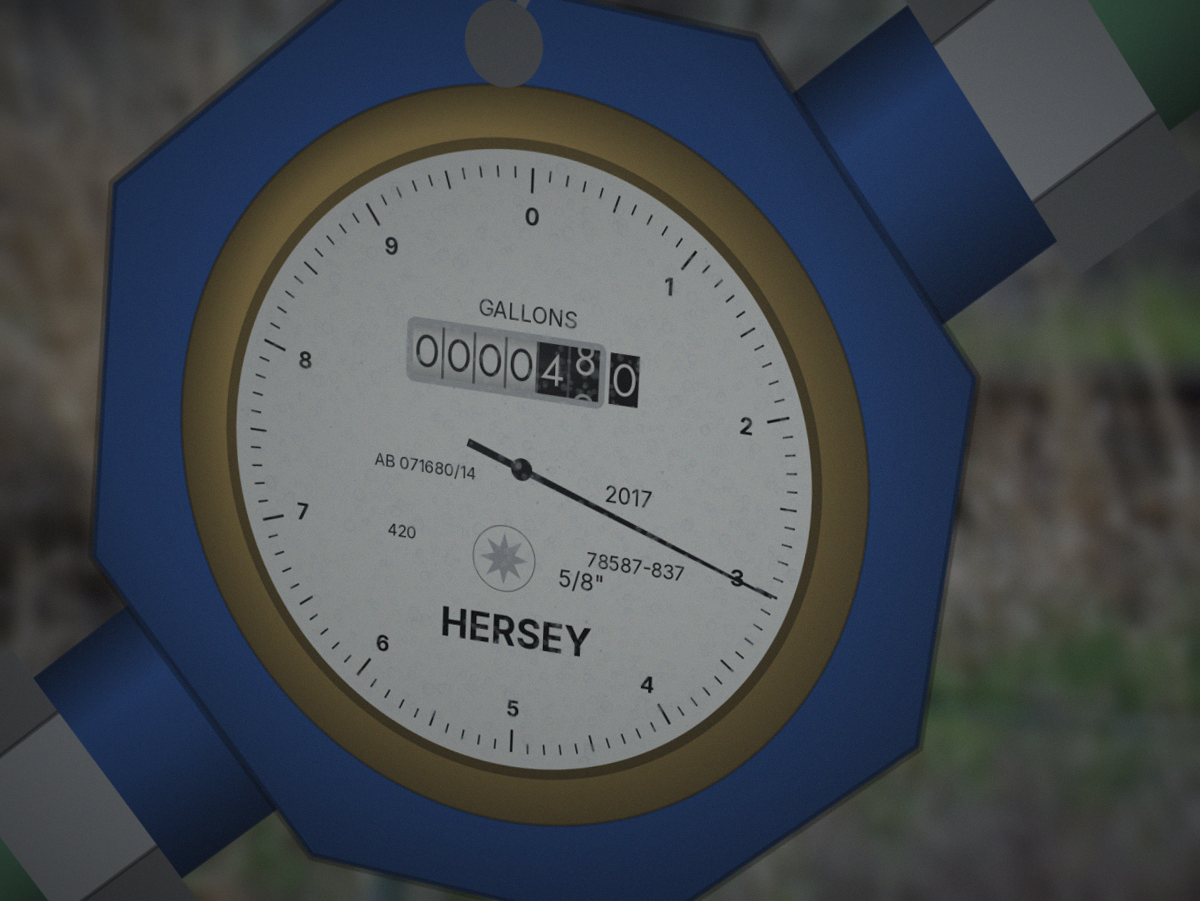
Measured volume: 483.0 gal
